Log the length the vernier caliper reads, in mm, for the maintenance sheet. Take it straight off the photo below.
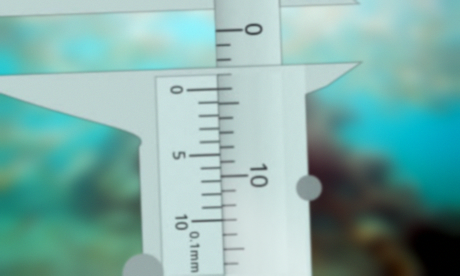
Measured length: 4.0 mm
